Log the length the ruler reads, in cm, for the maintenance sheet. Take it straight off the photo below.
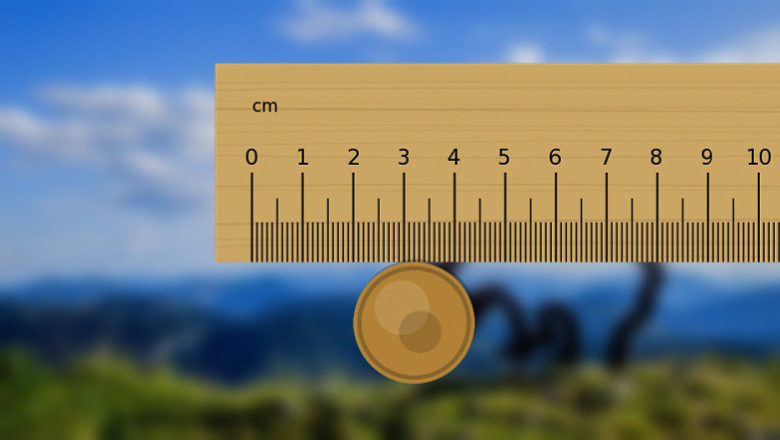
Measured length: 2.4 cm
